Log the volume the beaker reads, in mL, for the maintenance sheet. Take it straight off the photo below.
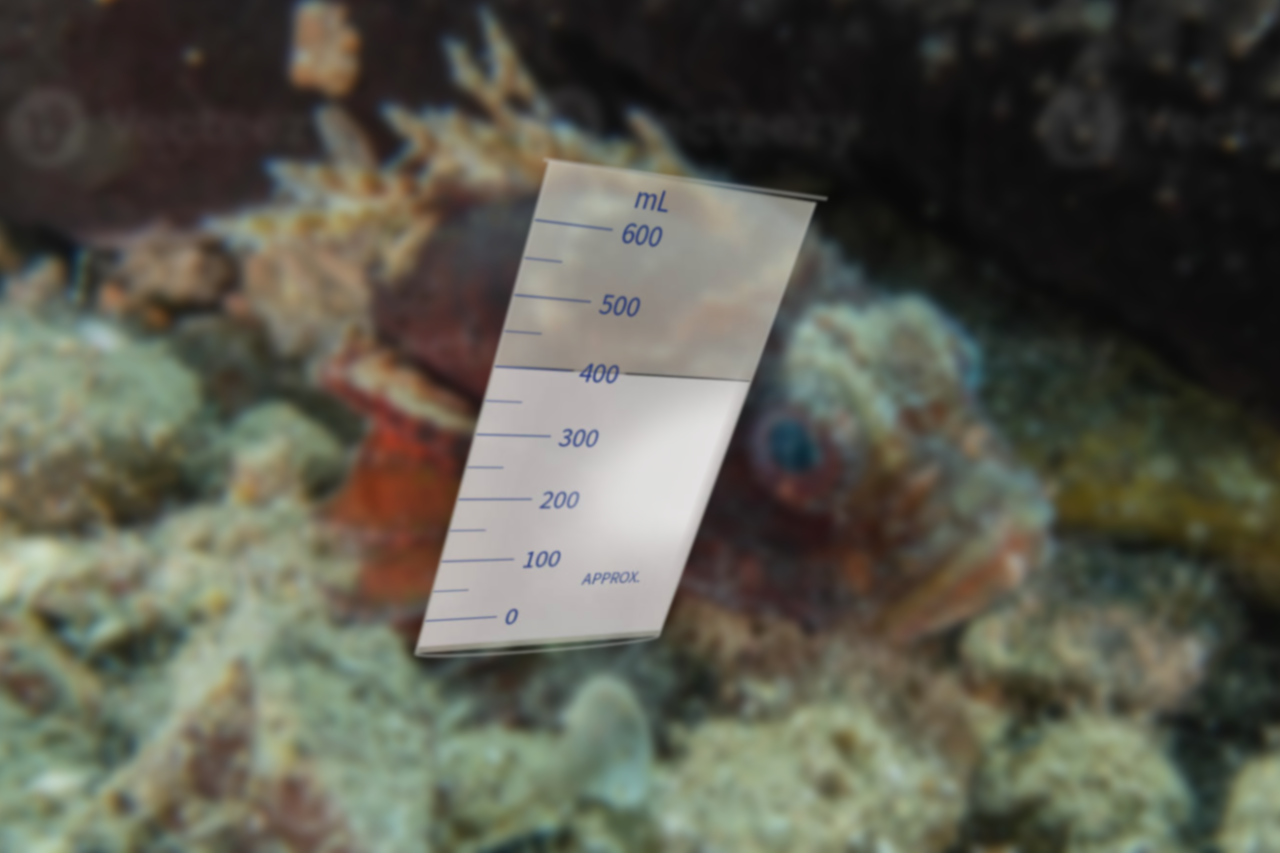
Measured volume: 400 mL
